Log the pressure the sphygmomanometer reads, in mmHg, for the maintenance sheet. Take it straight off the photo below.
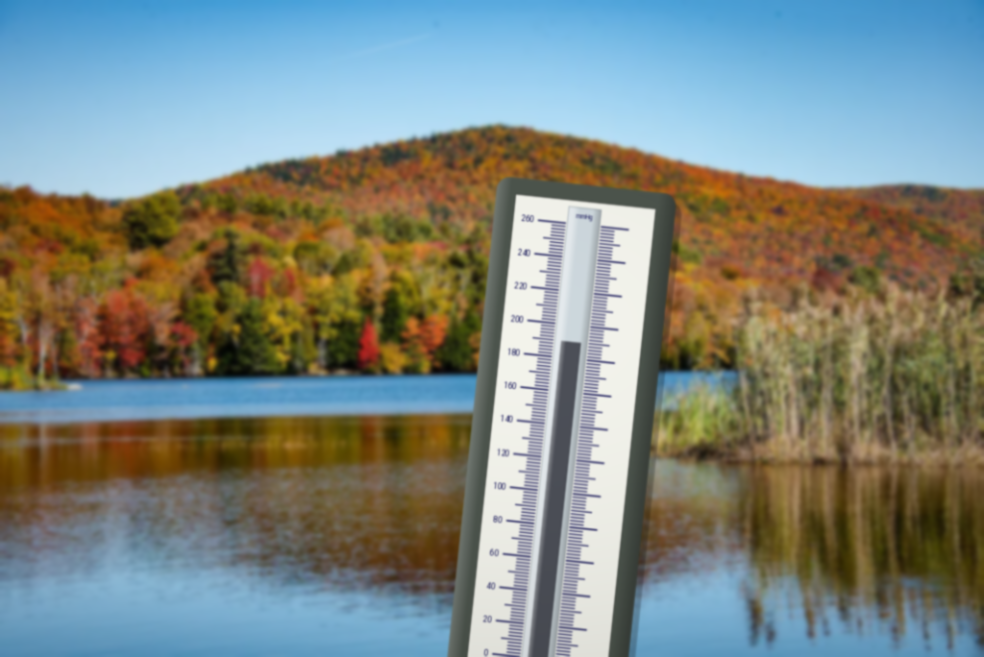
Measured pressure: 190 mmHg
